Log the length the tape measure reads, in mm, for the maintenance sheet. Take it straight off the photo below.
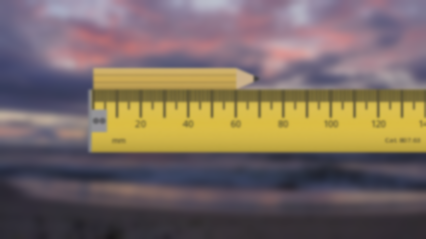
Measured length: 70 mm
